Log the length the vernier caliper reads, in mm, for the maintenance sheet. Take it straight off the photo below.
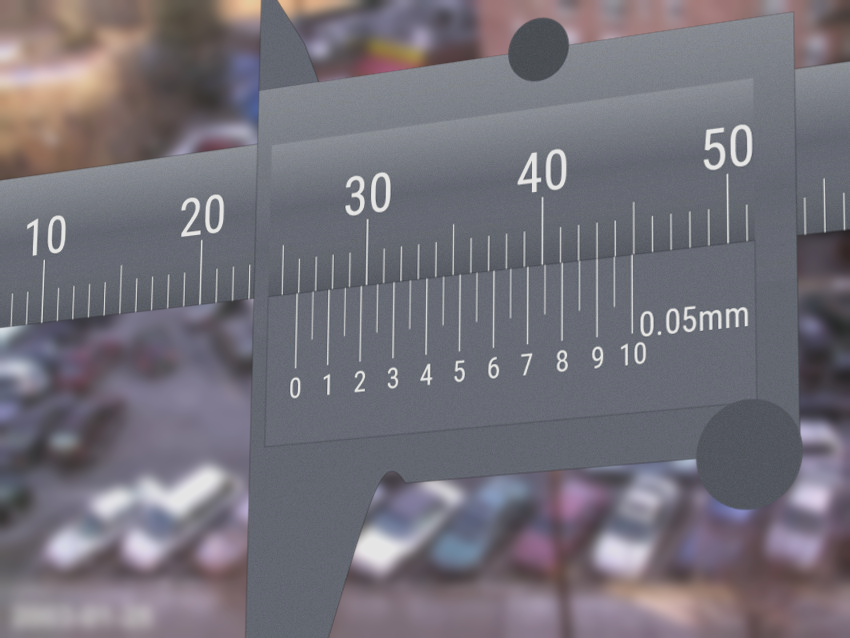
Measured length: 25.9 mm
